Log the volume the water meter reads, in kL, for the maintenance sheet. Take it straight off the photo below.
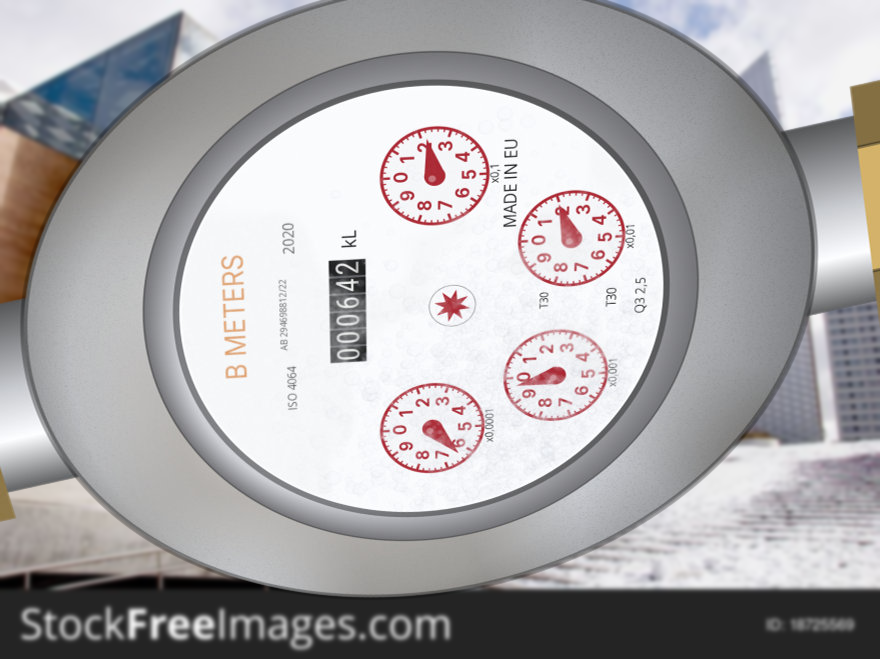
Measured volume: 642.2196 kL
